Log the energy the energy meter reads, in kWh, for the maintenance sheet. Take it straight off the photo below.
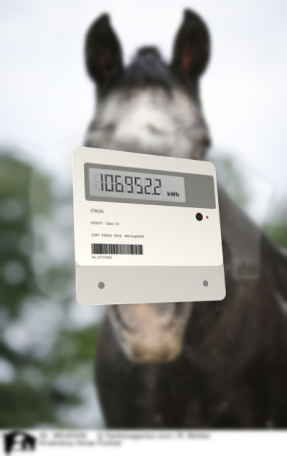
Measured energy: 106952.2 kWh
